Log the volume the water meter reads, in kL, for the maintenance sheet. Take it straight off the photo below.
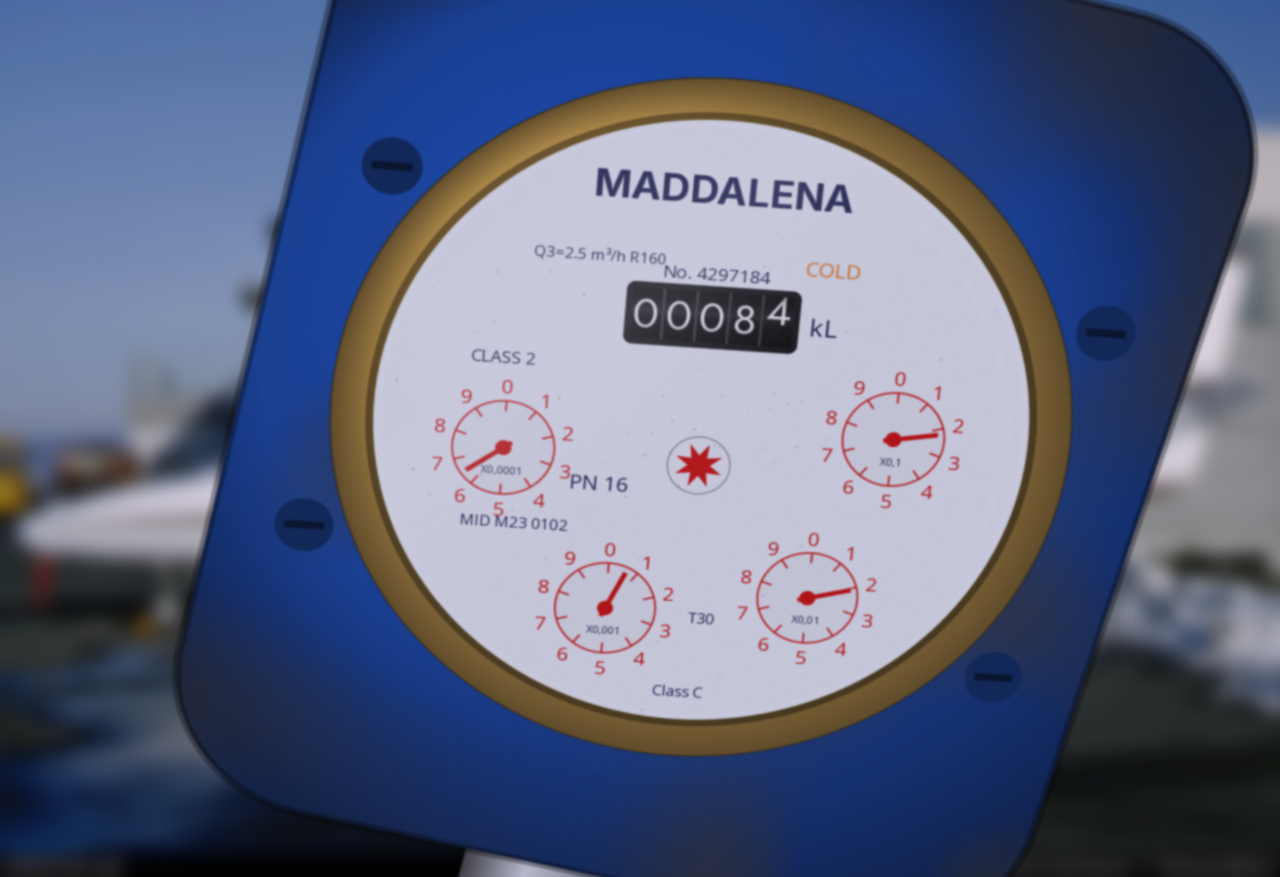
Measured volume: 84.2206 kL
